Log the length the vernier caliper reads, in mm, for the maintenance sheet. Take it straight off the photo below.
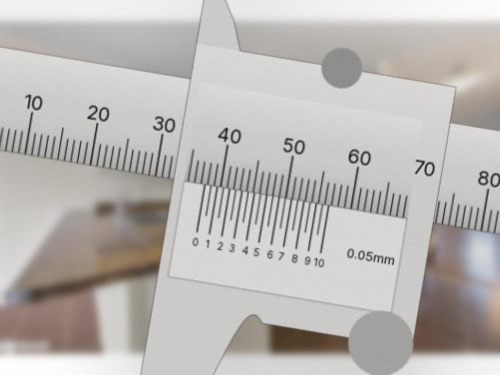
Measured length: 37.6 mm
